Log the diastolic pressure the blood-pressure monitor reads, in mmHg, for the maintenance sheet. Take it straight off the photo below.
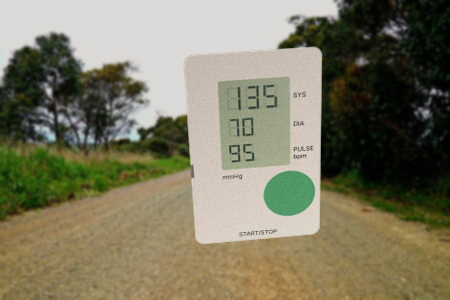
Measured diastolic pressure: 70 mmHg
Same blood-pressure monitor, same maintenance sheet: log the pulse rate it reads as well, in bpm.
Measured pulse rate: 95 bpm
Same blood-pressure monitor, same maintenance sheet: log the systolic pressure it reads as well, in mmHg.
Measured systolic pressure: 135 mmHg
